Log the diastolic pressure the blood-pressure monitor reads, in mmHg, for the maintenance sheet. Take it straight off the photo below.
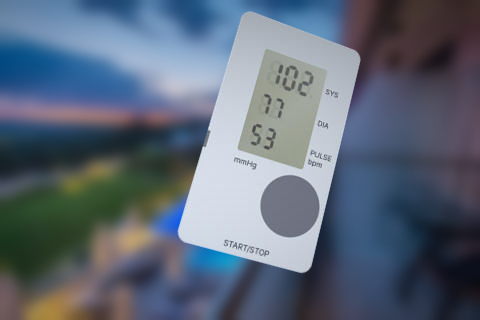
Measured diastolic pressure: 77 mmHg
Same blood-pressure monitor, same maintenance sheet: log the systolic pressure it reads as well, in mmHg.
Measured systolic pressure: 102 mmHg
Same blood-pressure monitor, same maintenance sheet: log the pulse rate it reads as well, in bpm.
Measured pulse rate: 53 bpm
